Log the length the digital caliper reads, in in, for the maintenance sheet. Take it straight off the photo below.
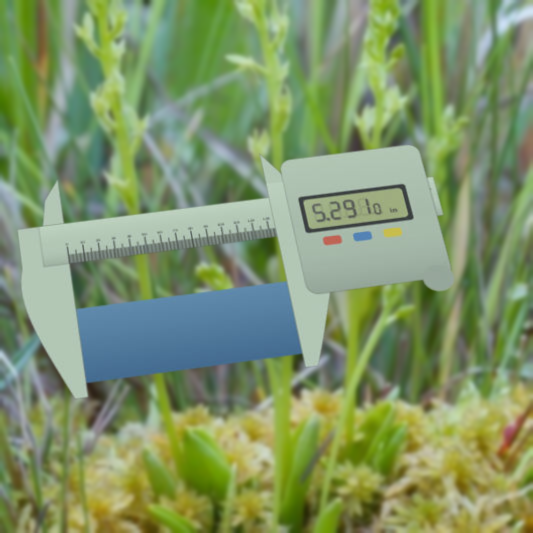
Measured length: 5.2910 in
